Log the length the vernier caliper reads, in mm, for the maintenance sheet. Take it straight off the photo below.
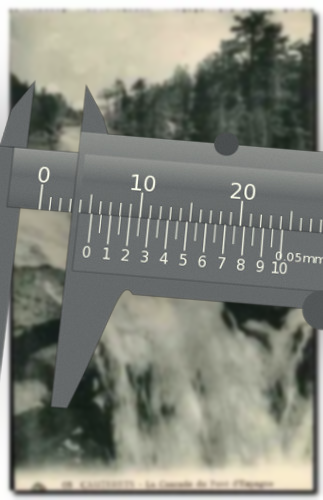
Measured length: 5.2 mm
